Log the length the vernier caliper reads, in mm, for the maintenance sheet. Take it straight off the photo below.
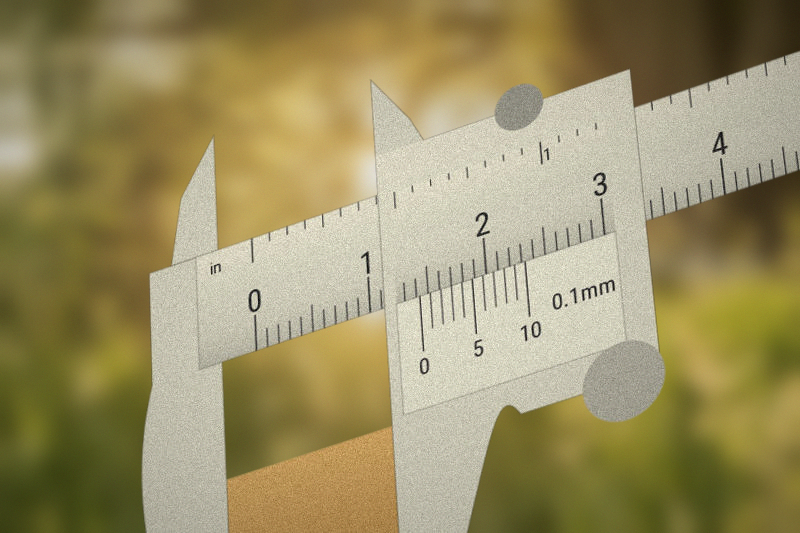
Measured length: 14.3 mm
